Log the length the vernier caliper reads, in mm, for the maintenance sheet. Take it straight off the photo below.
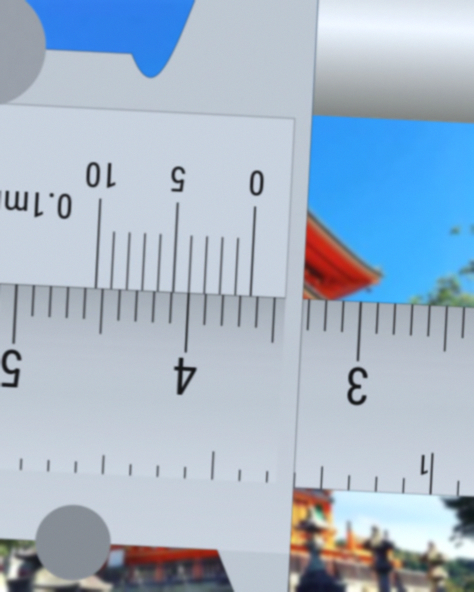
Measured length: 36.4 mm
